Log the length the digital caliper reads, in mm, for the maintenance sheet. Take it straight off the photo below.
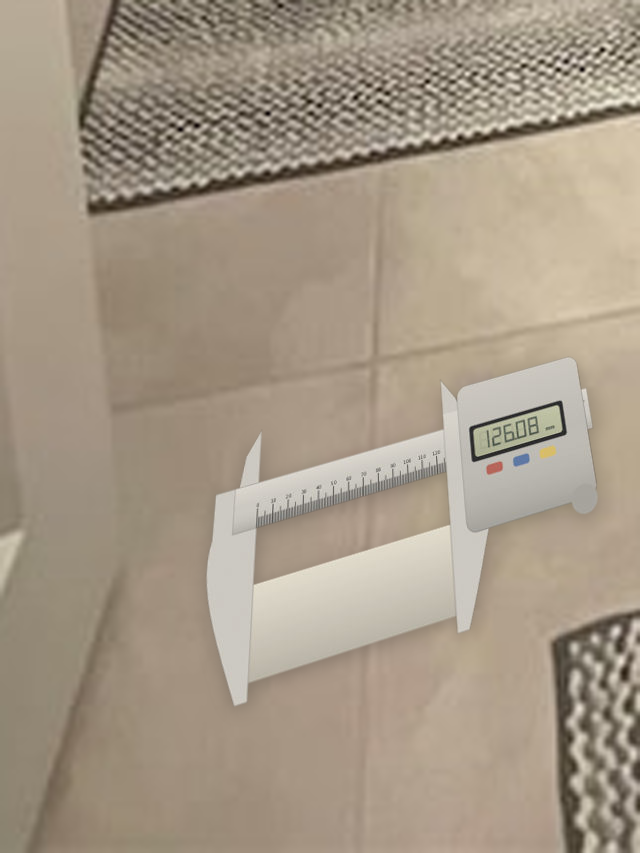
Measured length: 126.08 mm
